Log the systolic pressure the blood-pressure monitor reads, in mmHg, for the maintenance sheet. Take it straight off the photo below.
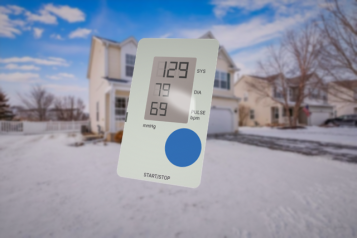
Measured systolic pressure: 129 mmHg
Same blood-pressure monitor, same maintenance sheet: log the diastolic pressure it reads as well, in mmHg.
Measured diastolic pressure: 79 mmHg
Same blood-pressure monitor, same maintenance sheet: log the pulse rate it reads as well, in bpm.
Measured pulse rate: 69 bpm
